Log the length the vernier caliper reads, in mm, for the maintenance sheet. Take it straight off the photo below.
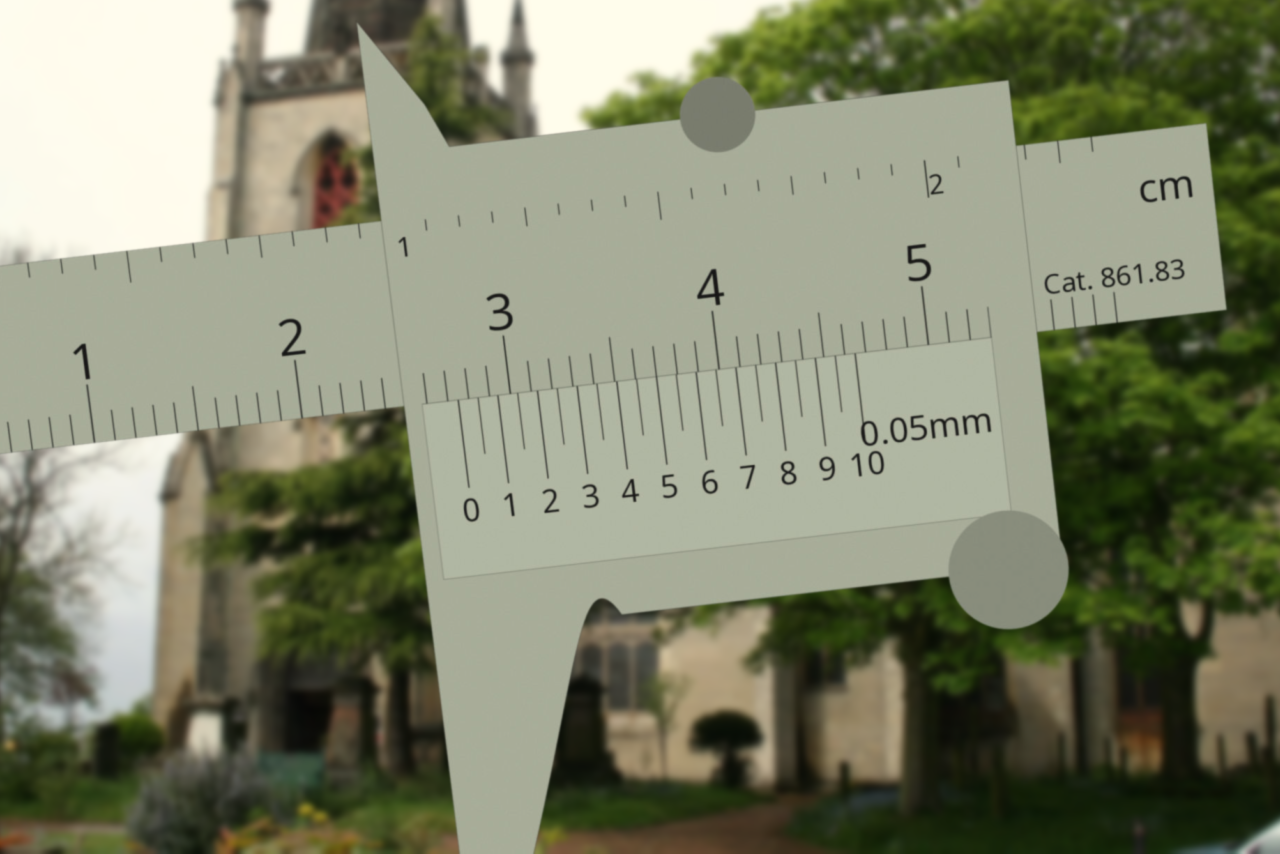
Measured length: 27.5 mm
